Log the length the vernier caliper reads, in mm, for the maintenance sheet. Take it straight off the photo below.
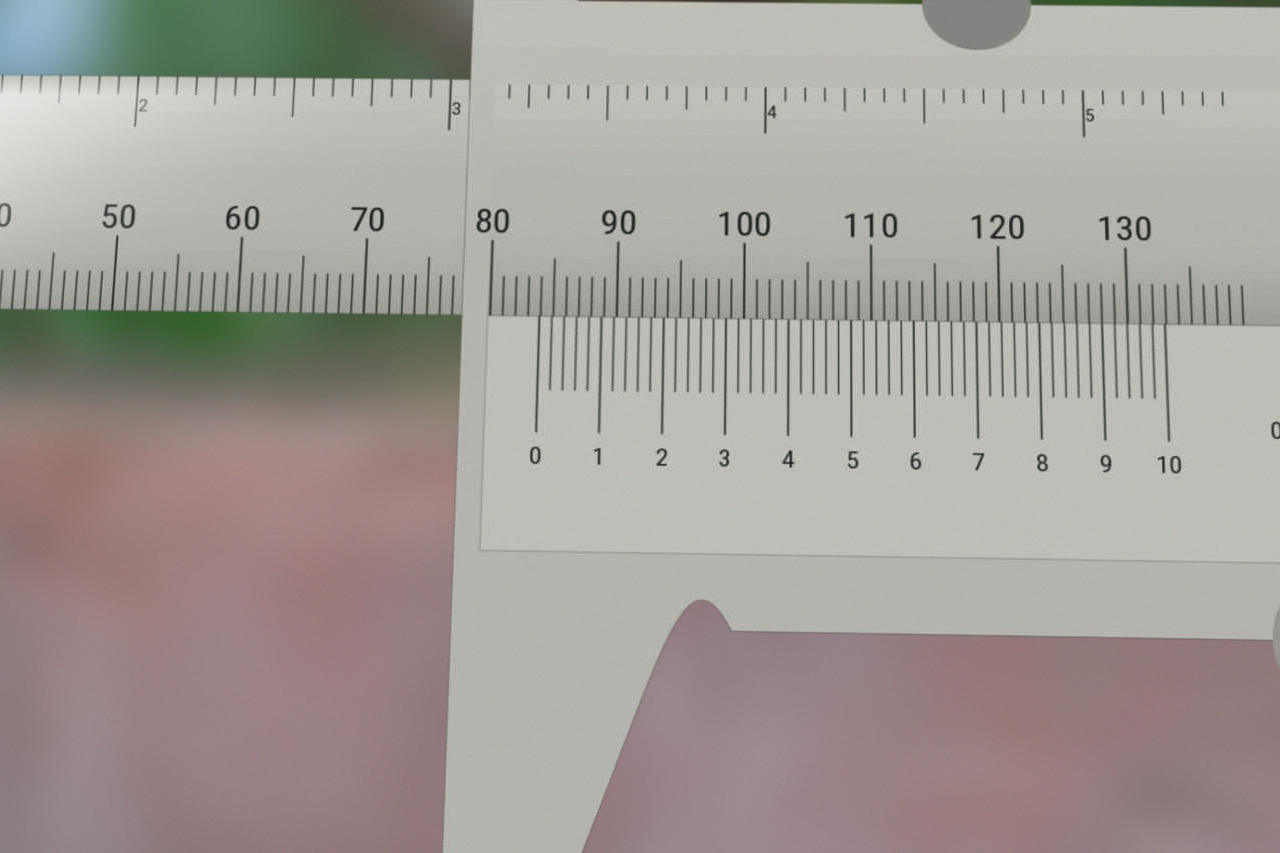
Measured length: 83.9 mm
